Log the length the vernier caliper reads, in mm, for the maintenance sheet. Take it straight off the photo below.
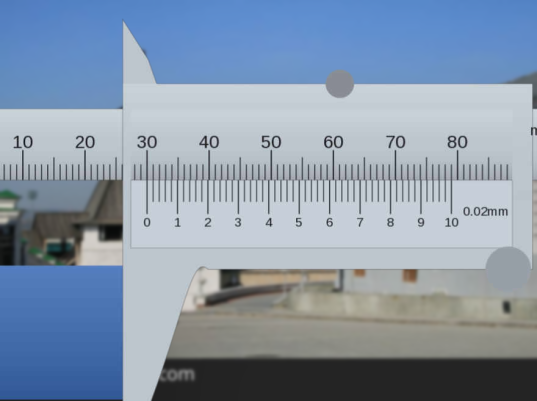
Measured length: 30.0 mm
